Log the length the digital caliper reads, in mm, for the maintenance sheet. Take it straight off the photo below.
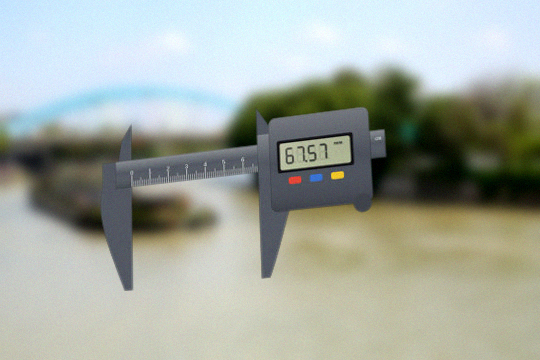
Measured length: 67.57 mm
